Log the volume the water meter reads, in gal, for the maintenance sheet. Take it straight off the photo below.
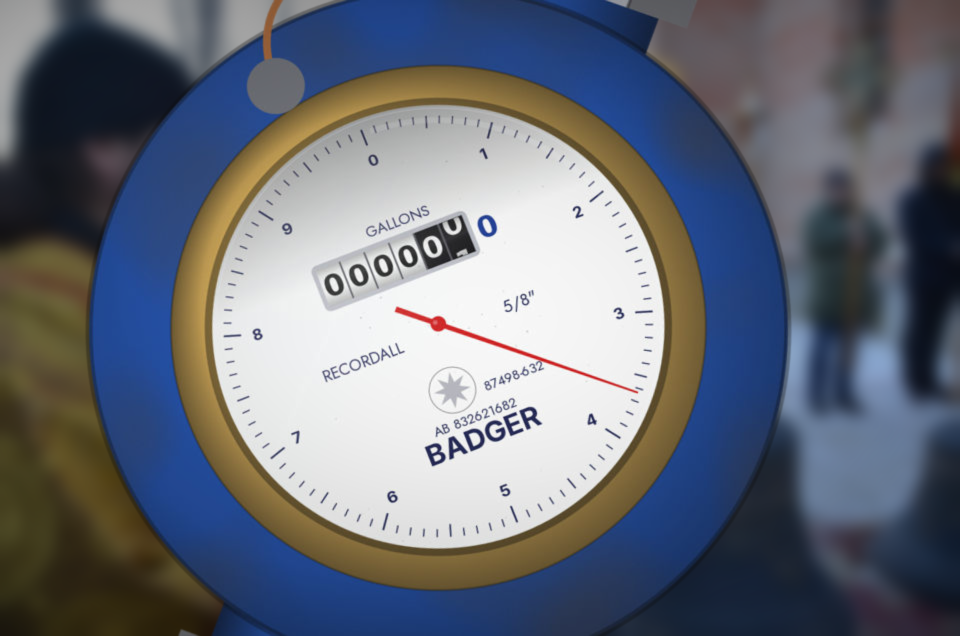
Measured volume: 3.6 gal
